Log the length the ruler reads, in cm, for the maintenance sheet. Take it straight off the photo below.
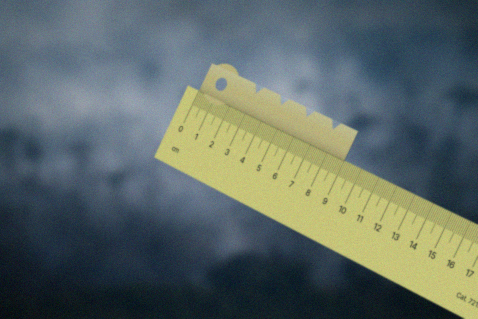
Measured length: 9 cm
